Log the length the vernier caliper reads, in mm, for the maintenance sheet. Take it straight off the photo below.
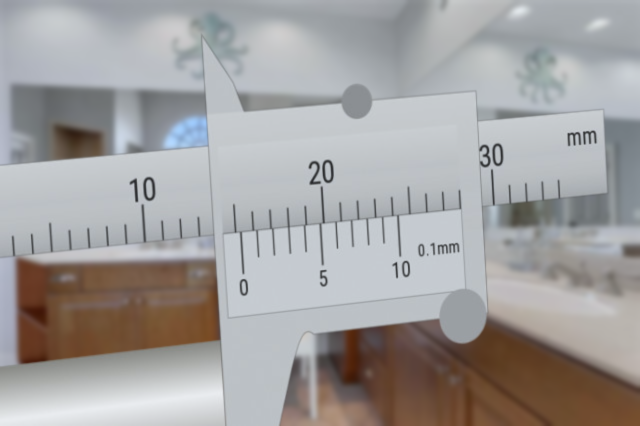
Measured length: 15.3 mm
